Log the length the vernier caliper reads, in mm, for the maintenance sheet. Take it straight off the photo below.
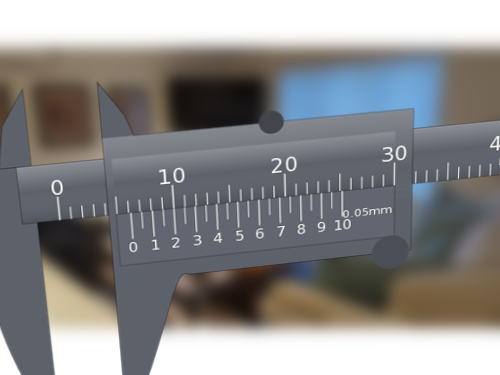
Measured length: 6.2 mm
